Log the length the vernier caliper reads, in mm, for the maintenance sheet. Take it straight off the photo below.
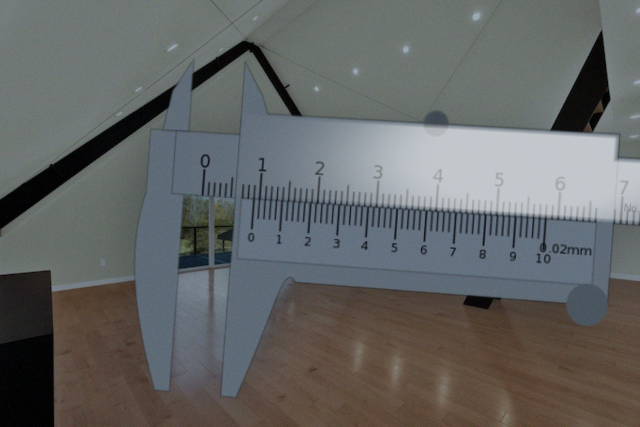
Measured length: 9.0 mm
